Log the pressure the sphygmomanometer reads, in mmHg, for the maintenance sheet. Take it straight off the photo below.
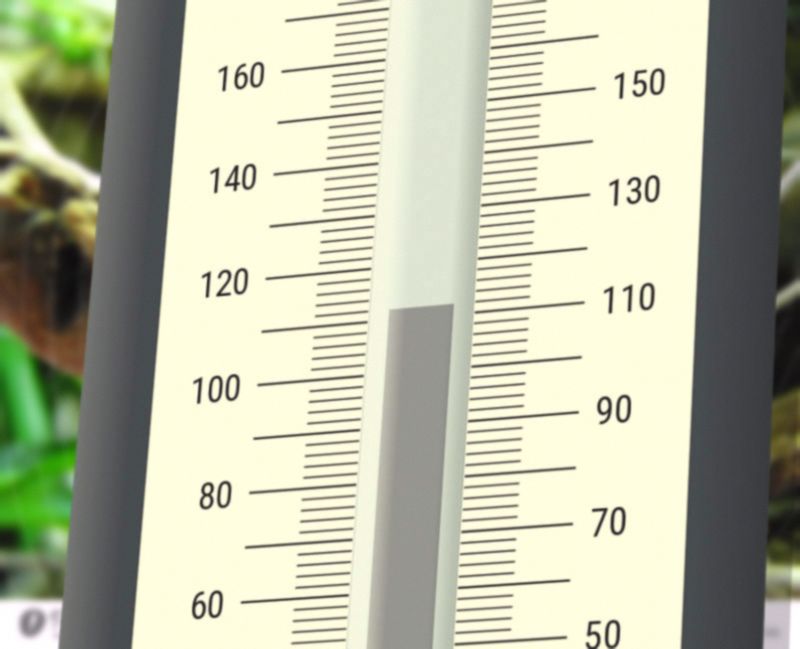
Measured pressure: 112 mmHg
